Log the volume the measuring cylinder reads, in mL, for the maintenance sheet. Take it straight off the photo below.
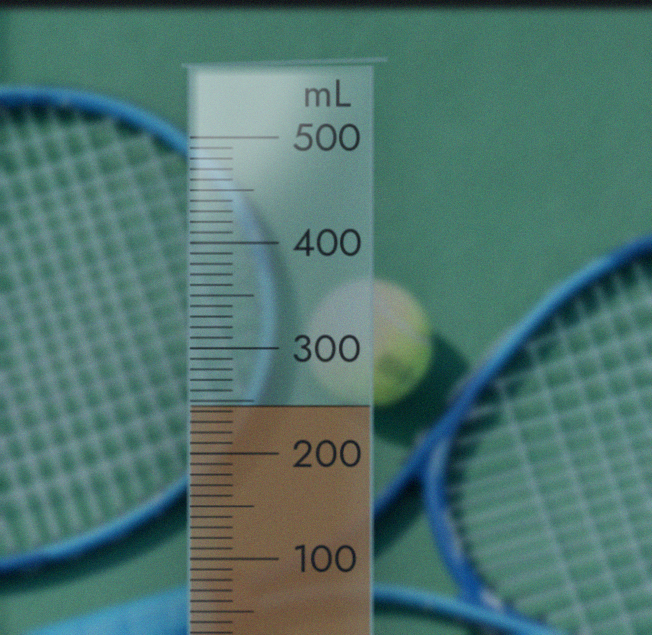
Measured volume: 245 mL
